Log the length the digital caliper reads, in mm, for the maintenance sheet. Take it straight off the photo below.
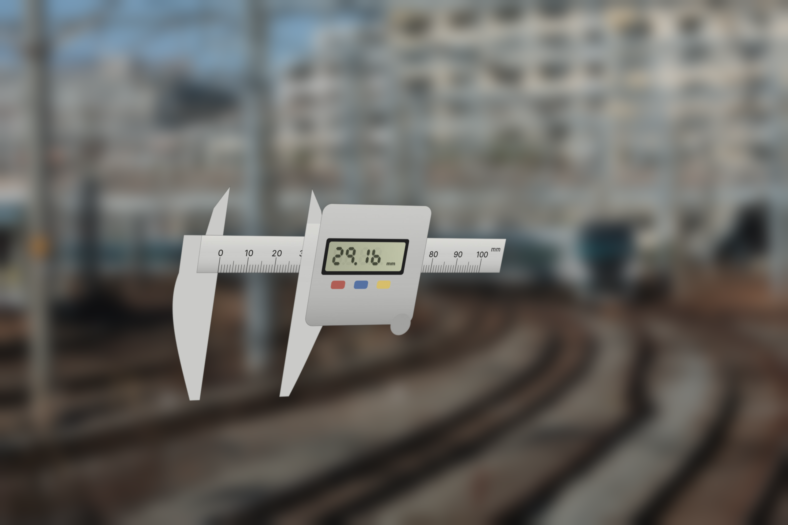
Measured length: 29.16 mm
